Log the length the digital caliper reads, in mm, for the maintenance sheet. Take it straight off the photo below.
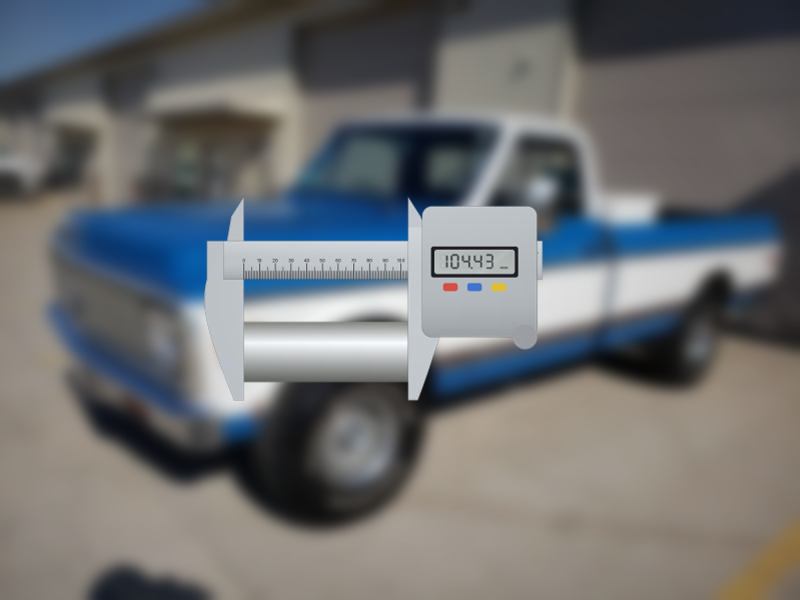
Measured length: 104.43 mm
